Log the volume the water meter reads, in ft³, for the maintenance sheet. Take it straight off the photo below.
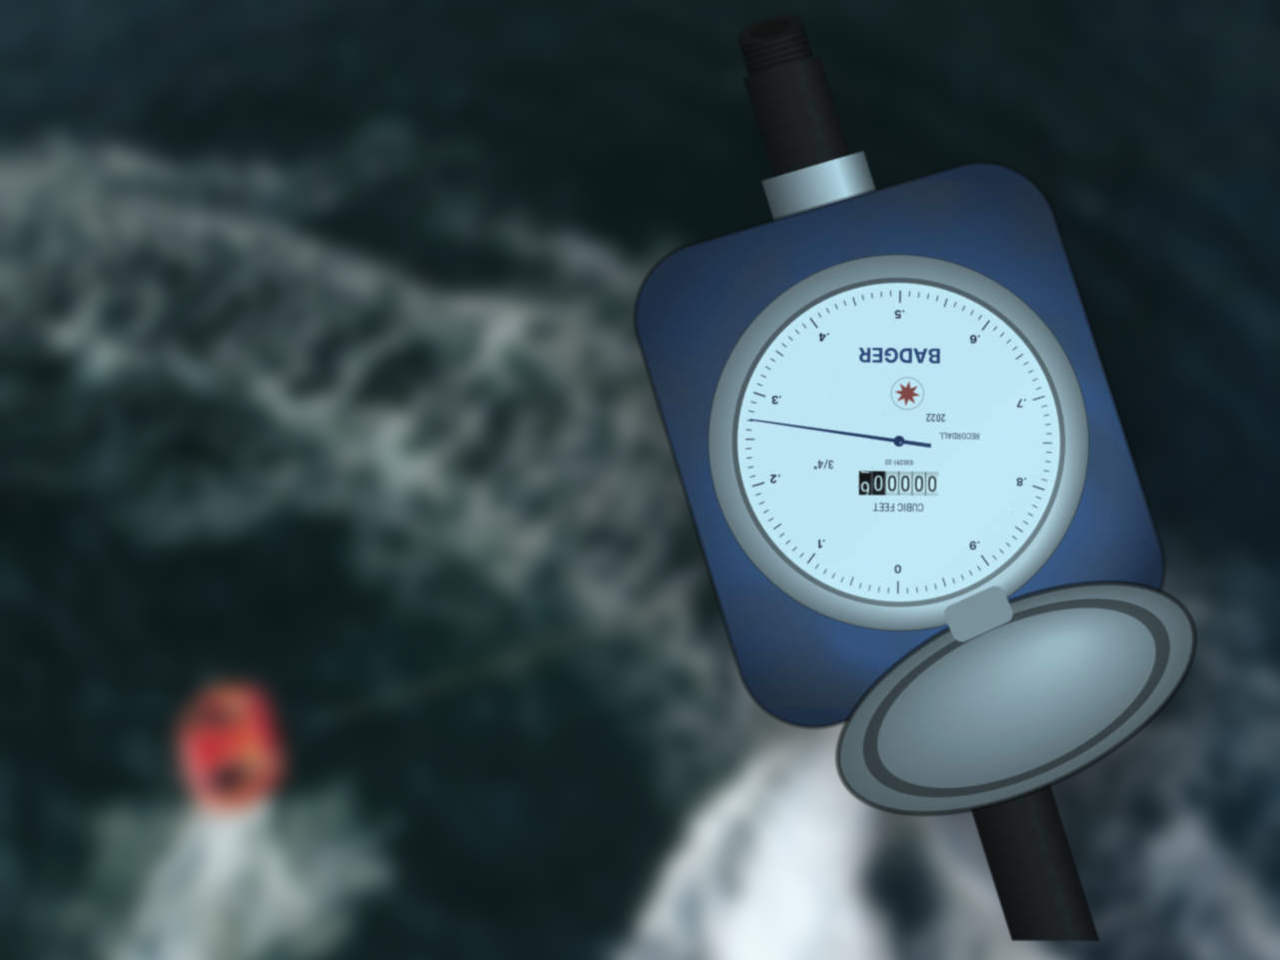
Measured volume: 6.27 ft³
